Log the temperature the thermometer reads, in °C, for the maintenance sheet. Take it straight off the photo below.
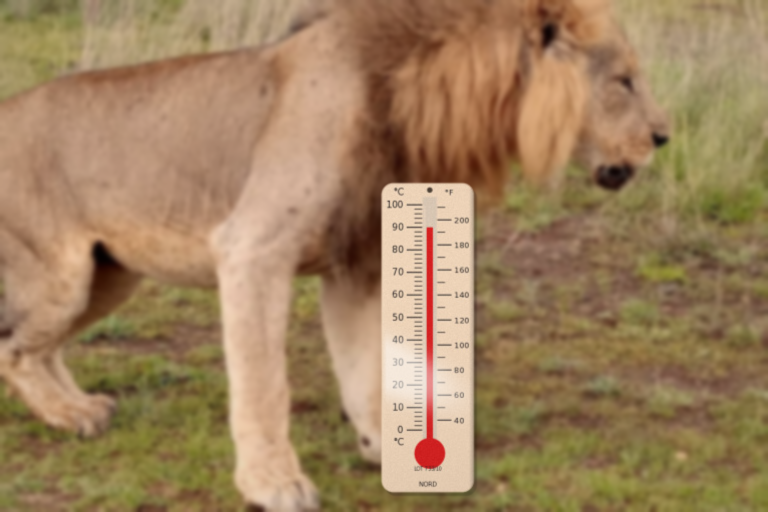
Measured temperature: 90 °C
